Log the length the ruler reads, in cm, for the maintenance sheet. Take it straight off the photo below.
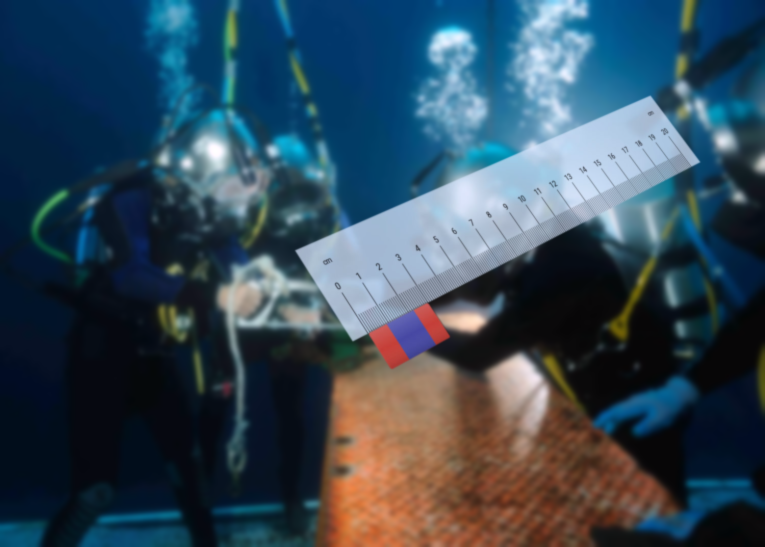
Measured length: 3 cm
